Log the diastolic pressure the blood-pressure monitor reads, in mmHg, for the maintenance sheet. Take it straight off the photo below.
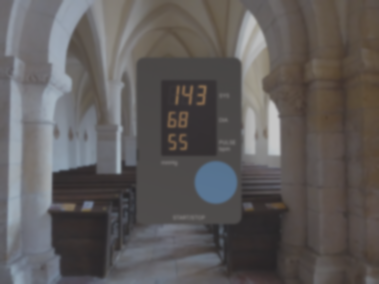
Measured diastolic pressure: 68 mmHg
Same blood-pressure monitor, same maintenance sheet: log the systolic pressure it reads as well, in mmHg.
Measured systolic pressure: 143 mmHg
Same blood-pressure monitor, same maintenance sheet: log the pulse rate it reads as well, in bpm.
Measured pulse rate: 55 bpm
